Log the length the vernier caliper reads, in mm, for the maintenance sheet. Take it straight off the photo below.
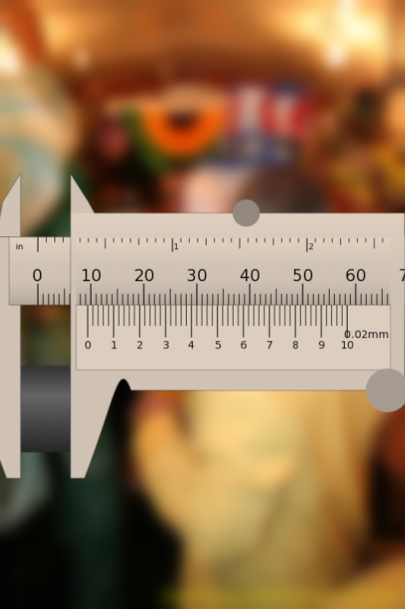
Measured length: 9.4 mm
